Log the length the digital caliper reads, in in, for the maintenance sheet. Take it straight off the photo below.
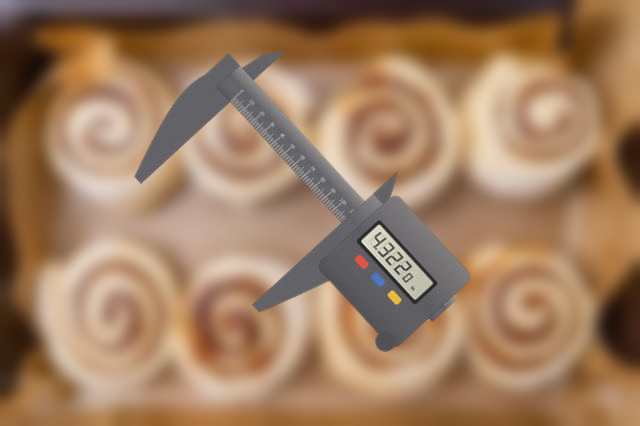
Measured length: 4.3220 in
